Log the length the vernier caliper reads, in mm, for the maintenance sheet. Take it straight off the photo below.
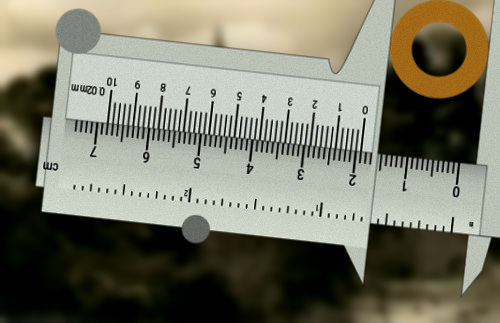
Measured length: 19.0 mm
